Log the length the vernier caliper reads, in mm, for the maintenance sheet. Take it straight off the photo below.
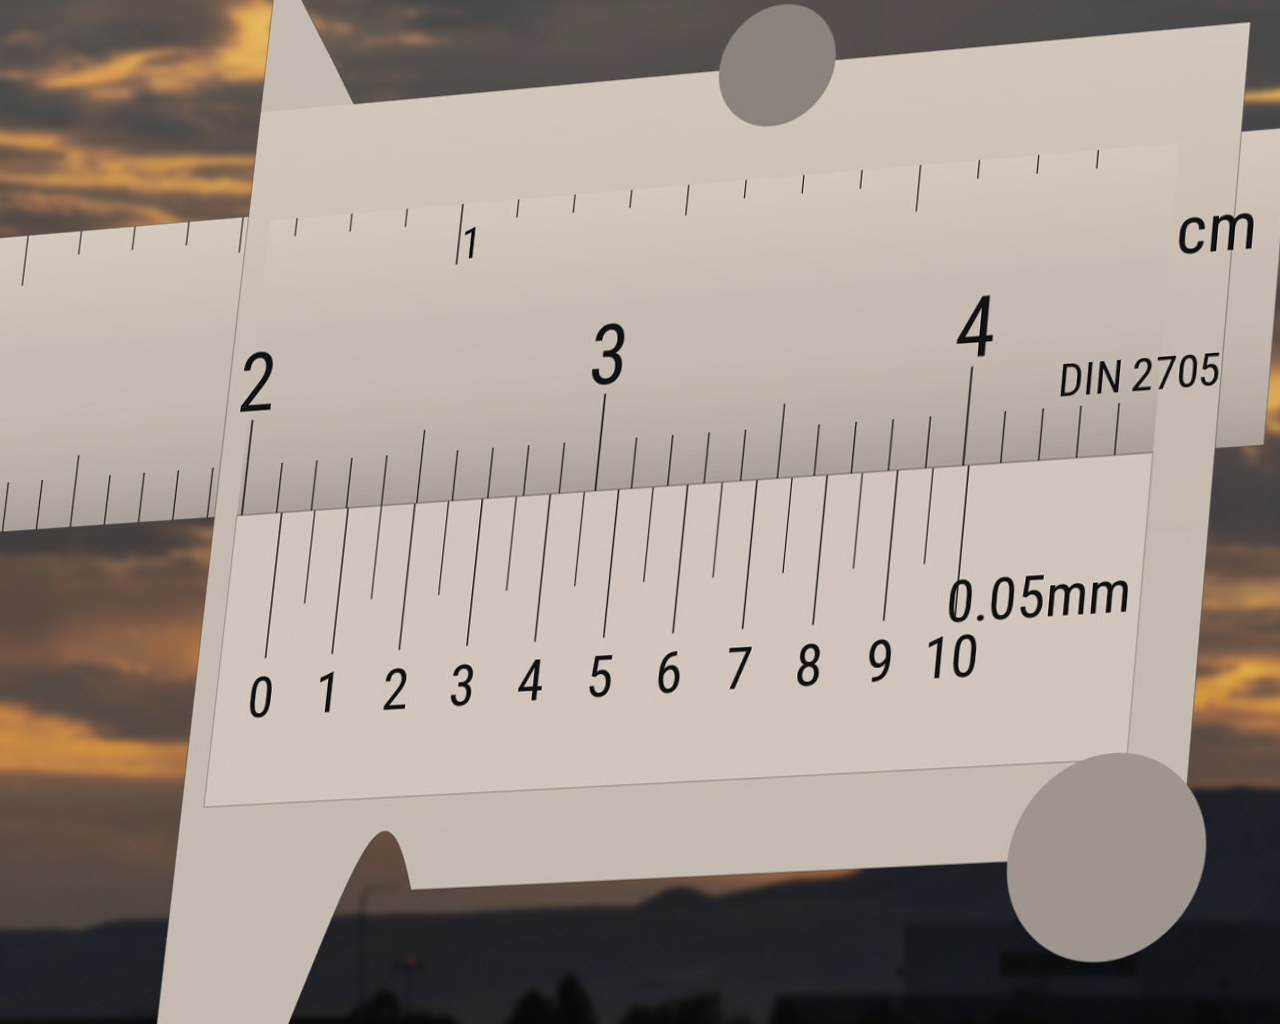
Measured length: 21.15 mm
